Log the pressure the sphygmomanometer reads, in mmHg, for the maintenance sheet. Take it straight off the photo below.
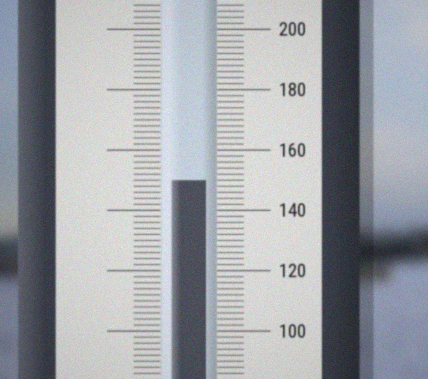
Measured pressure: 150 mmHg
